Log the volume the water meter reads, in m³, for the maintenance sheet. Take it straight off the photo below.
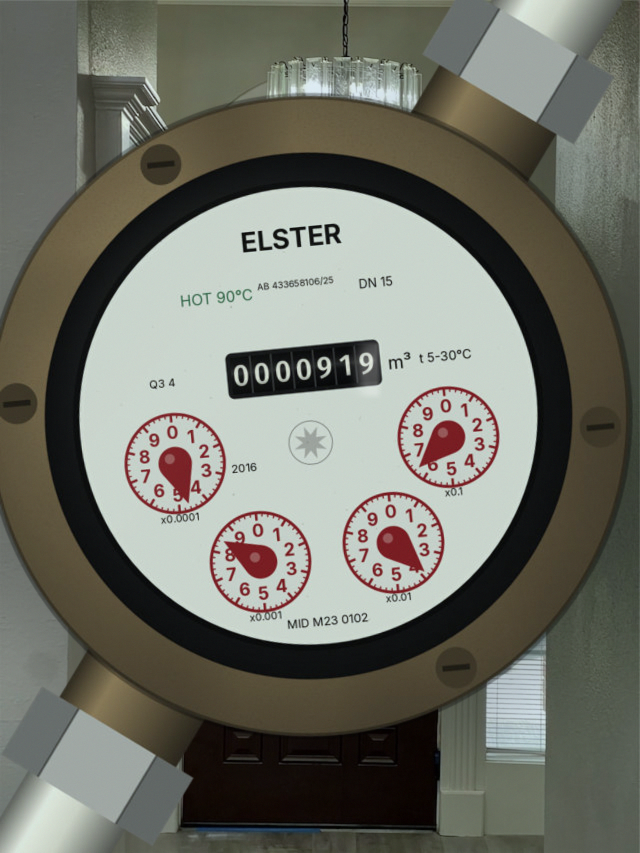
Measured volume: 919.6384 m³
